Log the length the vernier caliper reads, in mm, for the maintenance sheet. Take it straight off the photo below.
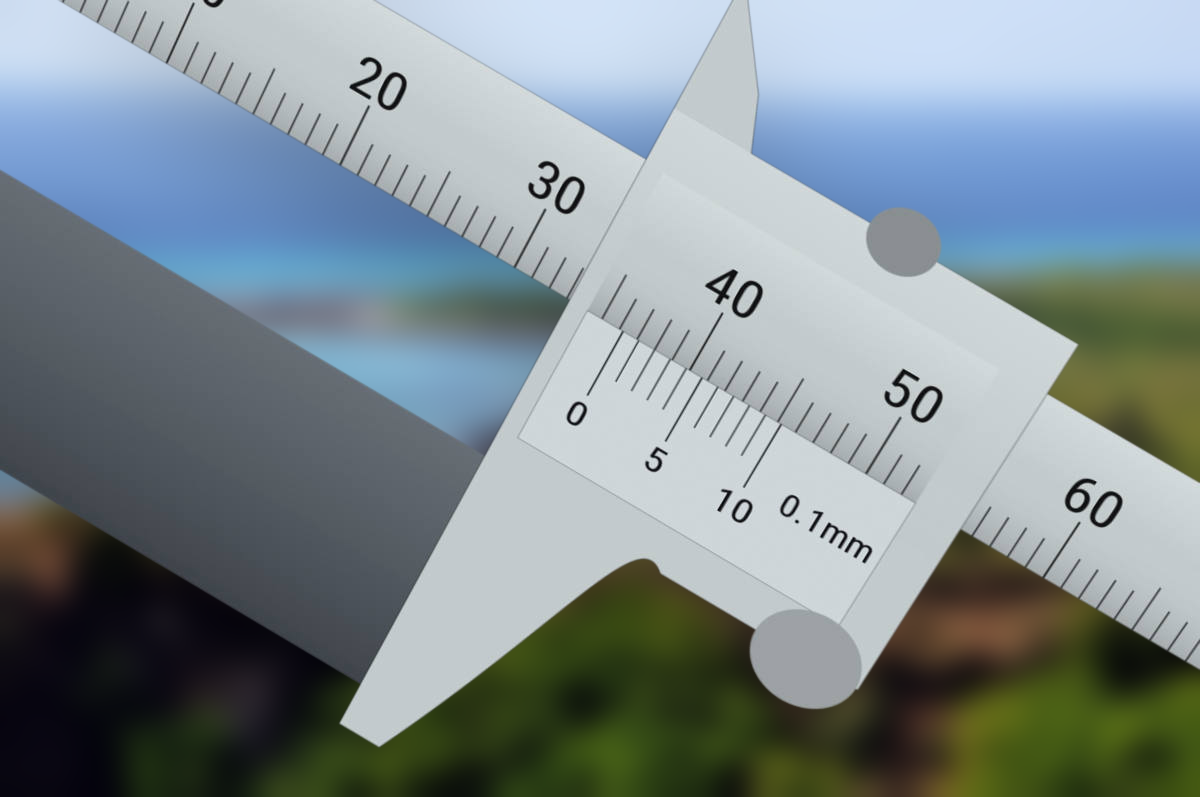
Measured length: 36.2 mm
